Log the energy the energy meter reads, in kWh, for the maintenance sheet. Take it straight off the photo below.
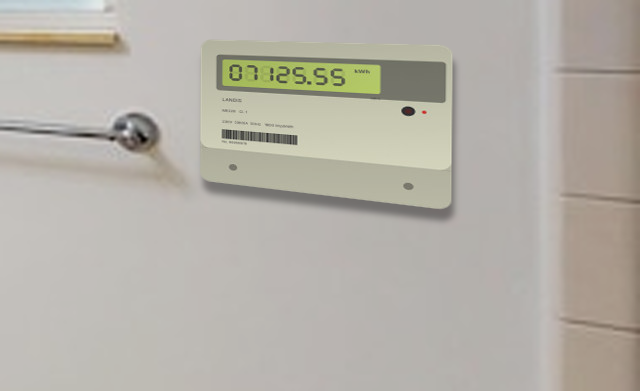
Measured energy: 7125.55 kWh
